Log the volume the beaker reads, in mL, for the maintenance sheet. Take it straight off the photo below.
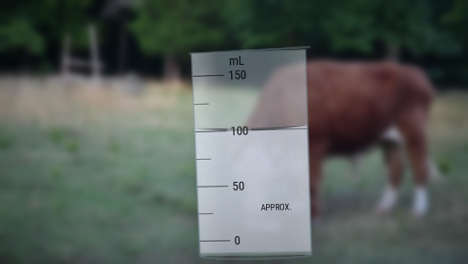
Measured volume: 100 mL
